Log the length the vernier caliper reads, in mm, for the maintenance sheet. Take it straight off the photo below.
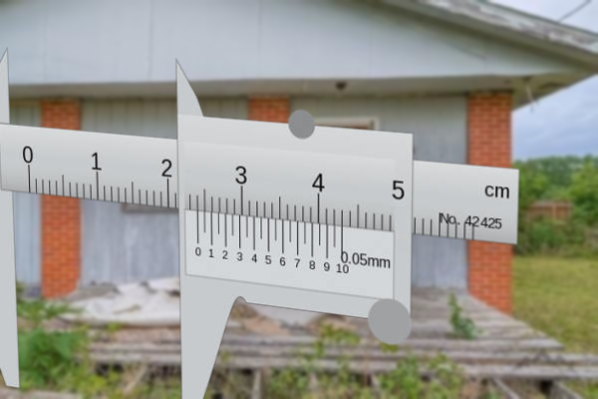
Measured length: 24.0 mm
